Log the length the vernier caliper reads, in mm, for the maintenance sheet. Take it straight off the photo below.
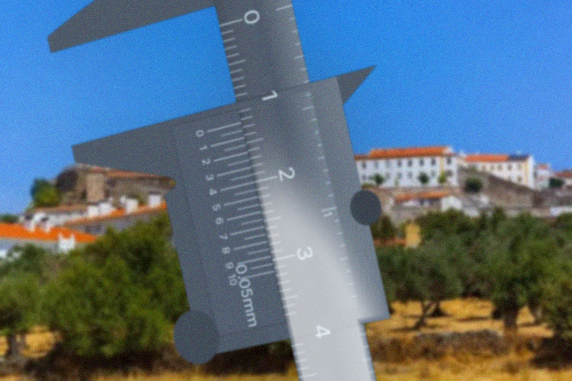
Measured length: 12.4 mm
